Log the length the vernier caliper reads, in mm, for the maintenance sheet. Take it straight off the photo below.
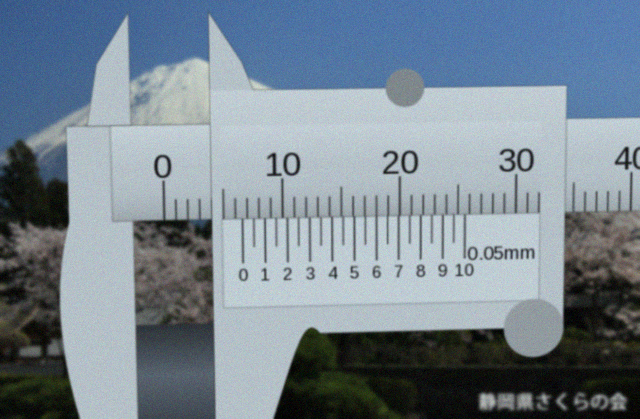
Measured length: 6.6 mm
